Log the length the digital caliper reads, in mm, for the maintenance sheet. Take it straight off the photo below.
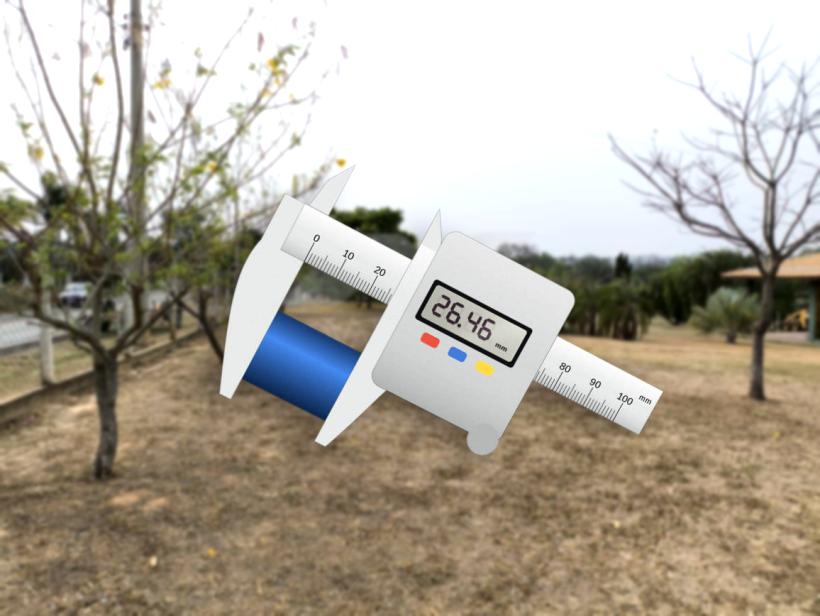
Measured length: 26.46 mm
